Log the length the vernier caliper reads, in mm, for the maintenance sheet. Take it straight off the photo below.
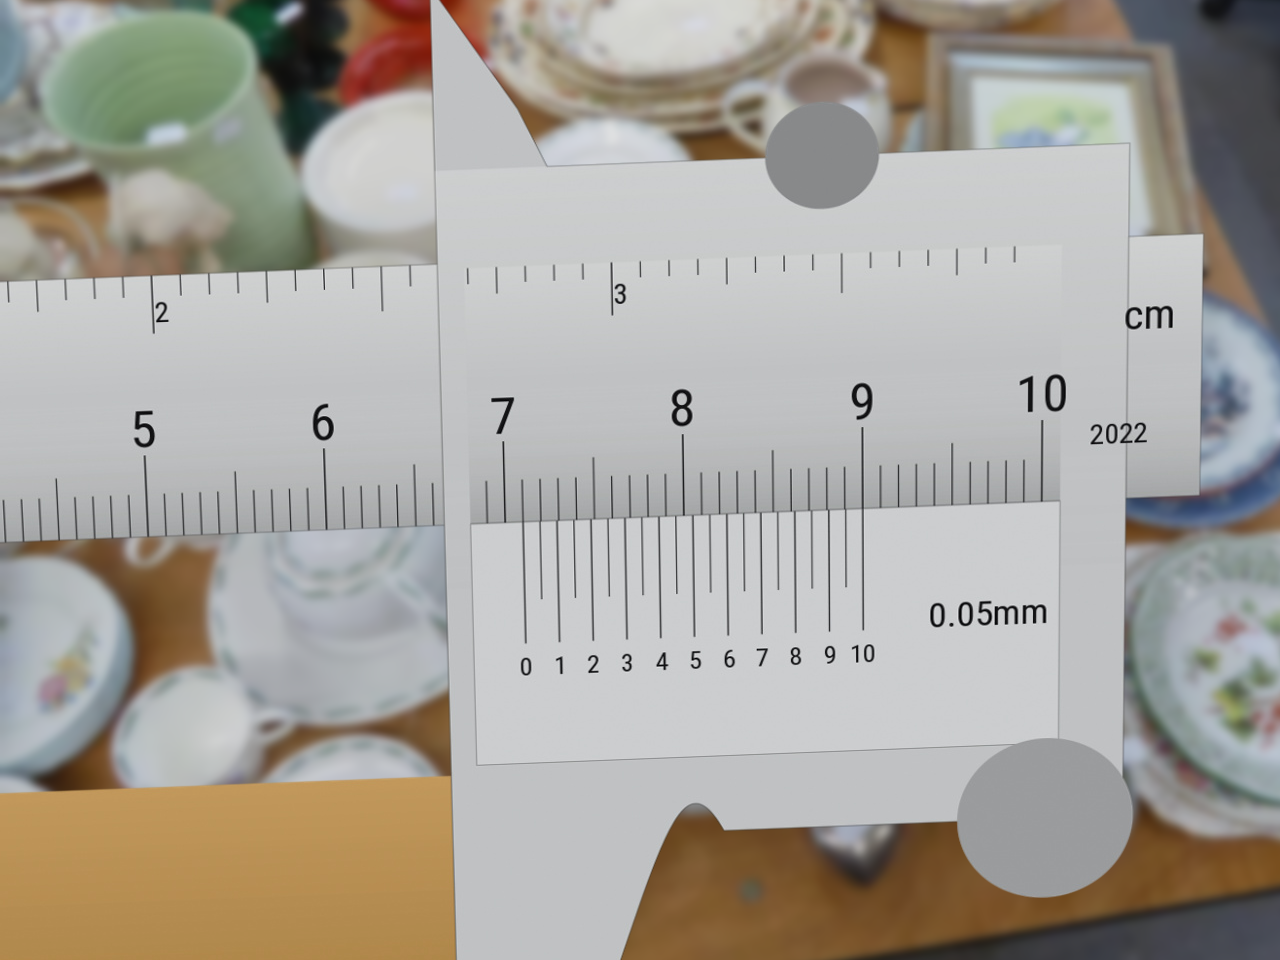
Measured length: 71.0 mm
